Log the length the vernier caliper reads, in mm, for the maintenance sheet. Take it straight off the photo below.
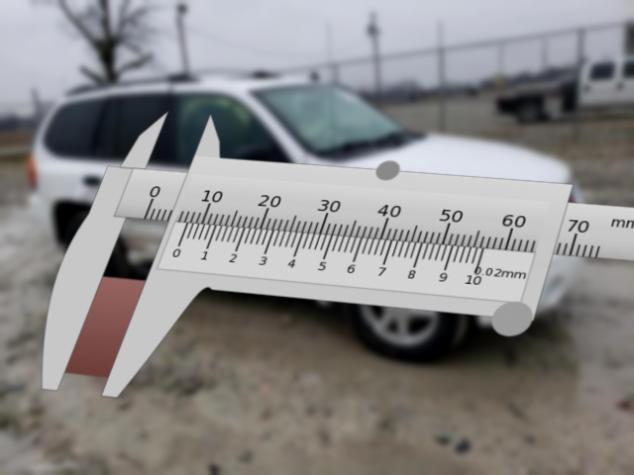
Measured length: 7.5 mm
